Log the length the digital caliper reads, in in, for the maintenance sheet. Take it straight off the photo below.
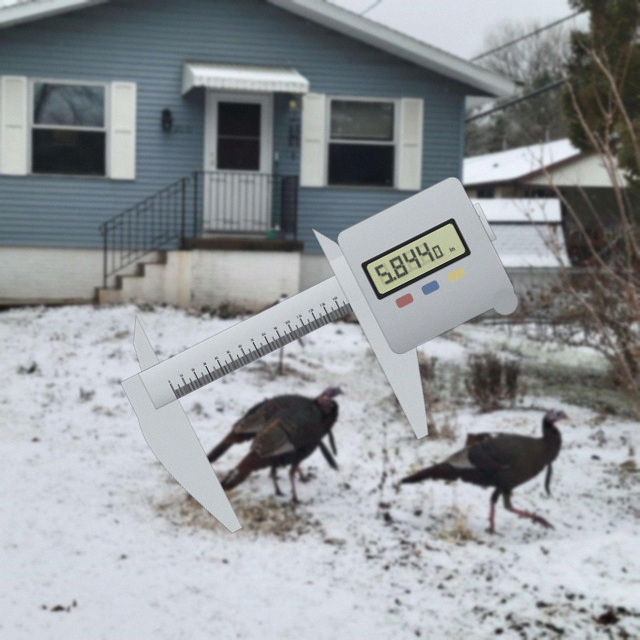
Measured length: 5.8440 in
